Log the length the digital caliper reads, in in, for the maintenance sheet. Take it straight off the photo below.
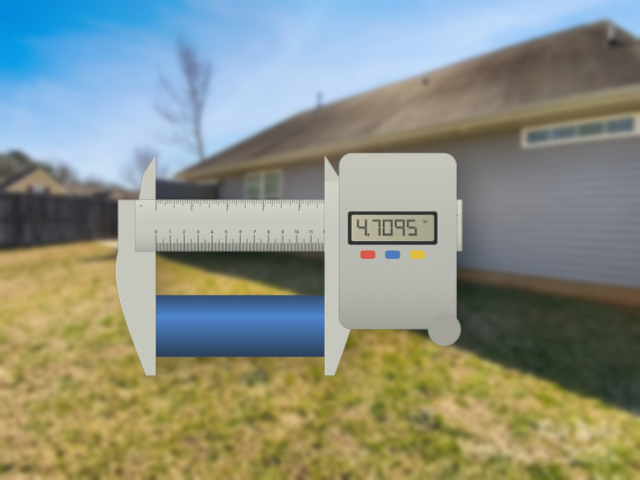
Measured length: 4.7095 in
